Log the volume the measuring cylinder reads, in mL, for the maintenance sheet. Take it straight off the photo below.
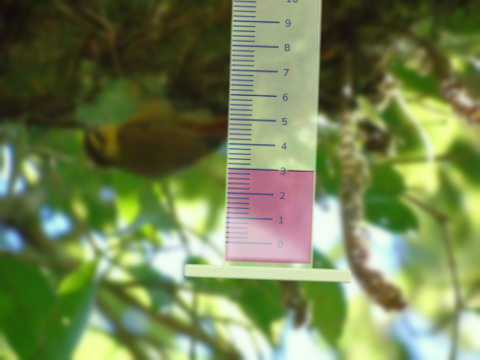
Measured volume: 3 mL
